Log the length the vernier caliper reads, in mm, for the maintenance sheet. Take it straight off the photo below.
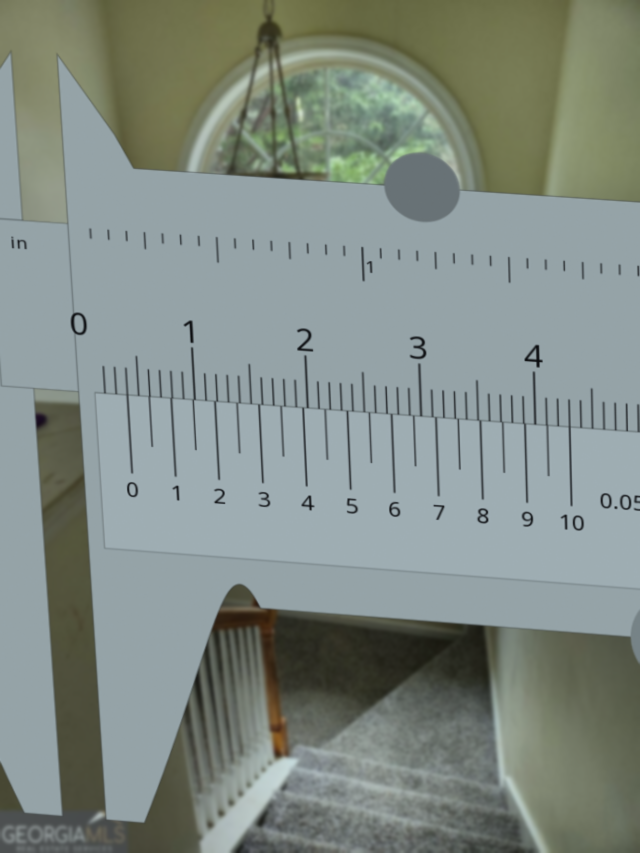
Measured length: 4.0 mm
